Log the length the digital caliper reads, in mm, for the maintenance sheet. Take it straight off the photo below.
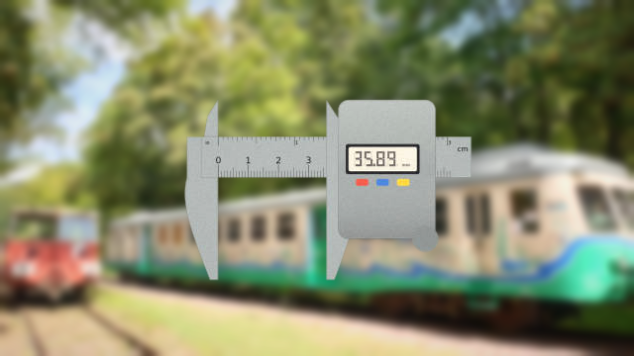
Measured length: 35.89 mm
